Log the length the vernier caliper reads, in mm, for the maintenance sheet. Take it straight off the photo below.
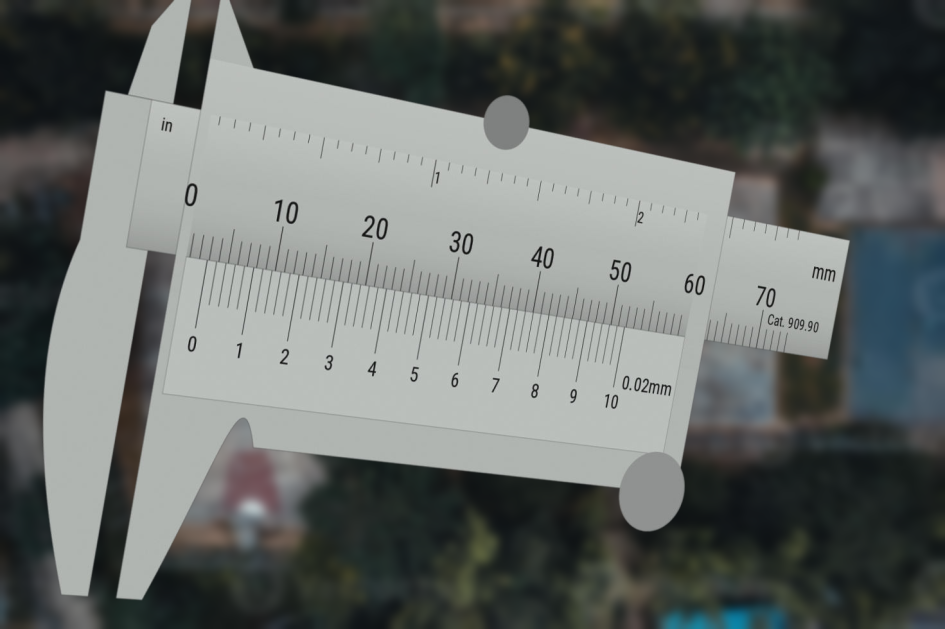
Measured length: 2.8 mm
